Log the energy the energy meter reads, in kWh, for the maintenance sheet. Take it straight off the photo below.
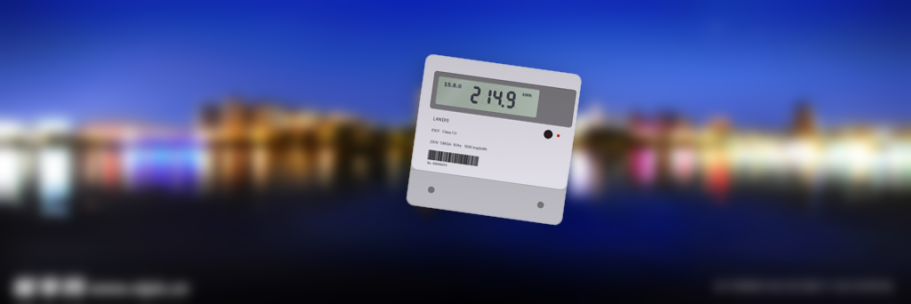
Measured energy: 214.9 kWh
